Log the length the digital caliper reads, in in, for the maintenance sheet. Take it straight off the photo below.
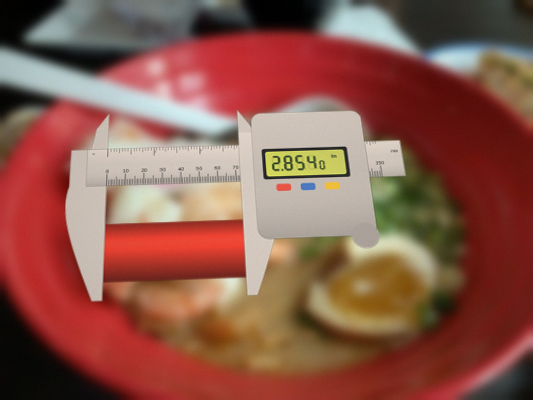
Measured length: 2.8540 in
